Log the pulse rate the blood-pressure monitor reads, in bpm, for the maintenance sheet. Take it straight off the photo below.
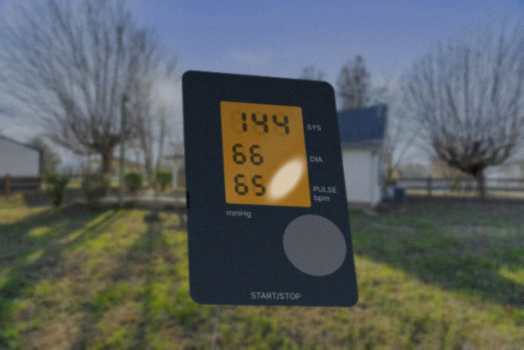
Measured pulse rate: 65 bpm
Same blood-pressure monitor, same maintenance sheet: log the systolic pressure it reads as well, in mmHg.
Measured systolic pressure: 144 mmHg
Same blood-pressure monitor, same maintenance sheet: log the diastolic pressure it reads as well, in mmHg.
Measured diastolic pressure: 66 mmHg
